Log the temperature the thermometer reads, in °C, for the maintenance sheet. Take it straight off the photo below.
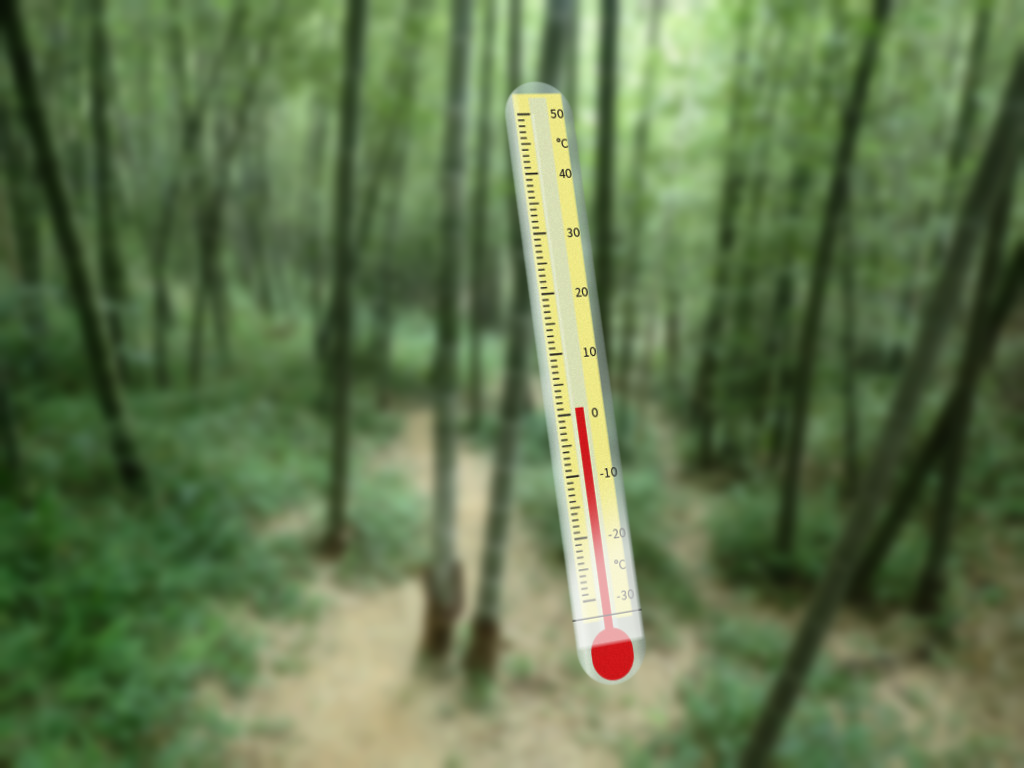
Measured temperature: 1 °C
